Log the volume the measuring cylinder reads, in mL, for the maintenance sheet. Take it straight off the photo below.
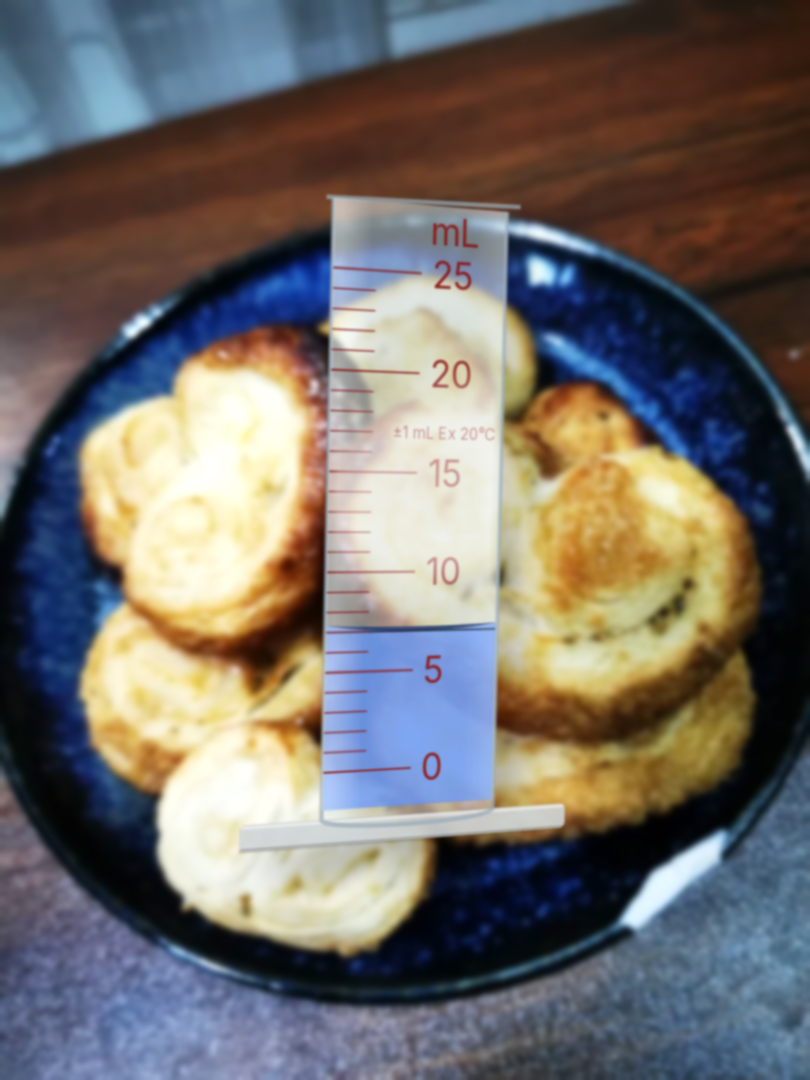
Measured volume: 7 mL
